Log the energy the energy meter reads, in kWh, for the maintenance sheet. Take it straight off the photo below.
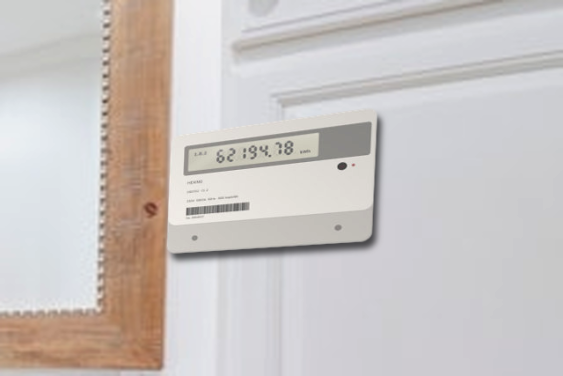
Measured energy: 62194.78 kWh
